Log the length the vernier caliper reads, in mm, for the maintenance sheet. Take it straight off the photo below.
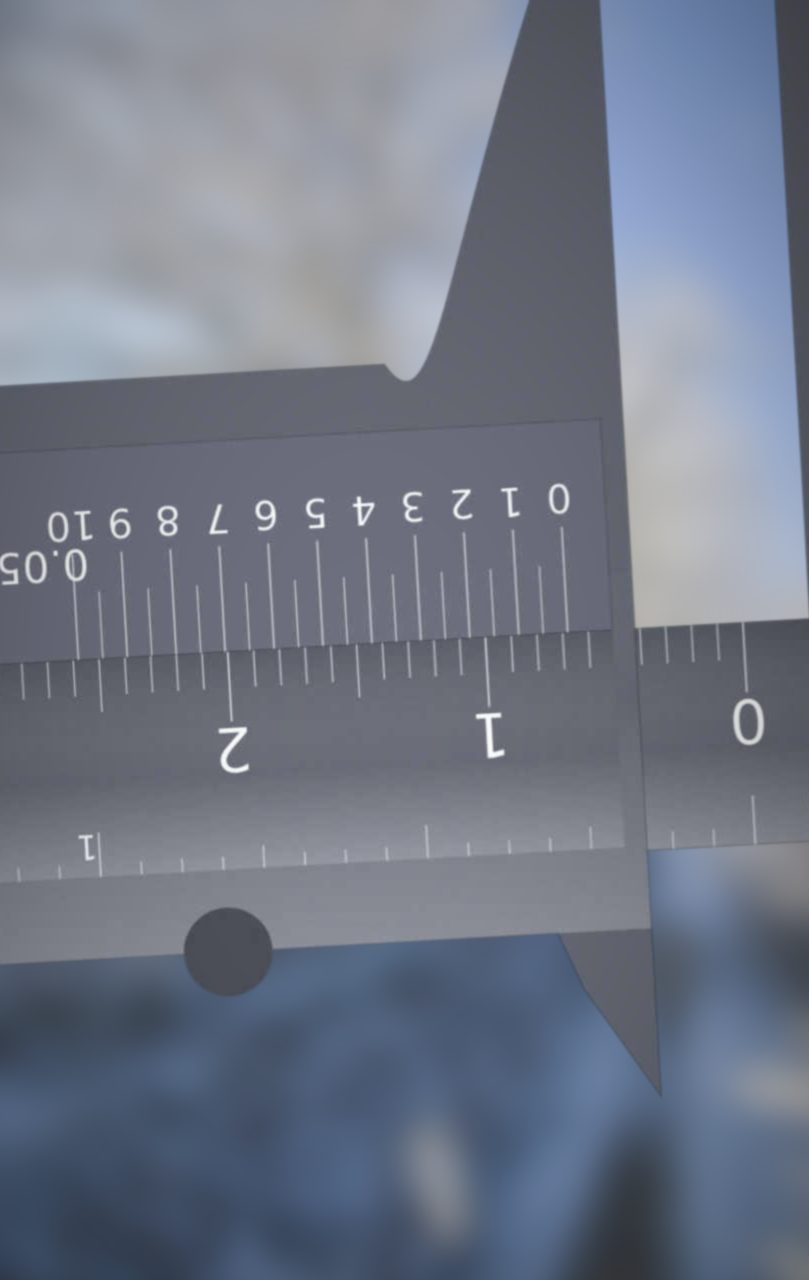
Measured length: 6.8 mm
